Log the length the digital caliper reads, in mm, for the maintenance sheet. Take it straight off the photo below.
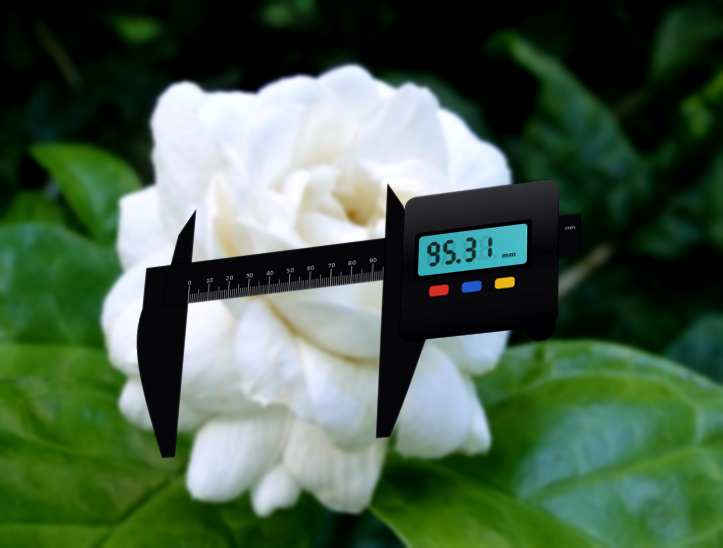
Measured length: 95.31 mm
